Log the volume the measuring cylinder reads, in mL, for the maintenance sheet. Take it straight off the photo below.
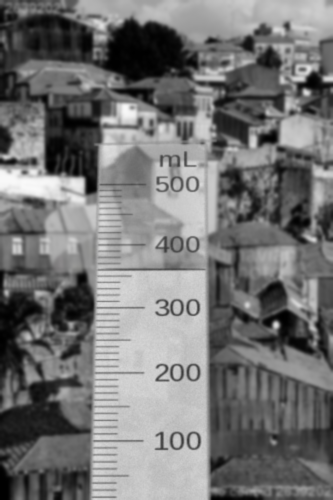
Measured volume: 360 mL
